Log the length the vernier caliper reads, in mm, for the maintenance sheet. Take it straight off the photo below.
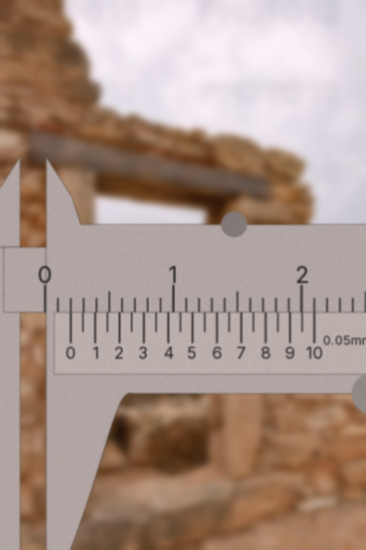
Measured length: 2.0 mm
